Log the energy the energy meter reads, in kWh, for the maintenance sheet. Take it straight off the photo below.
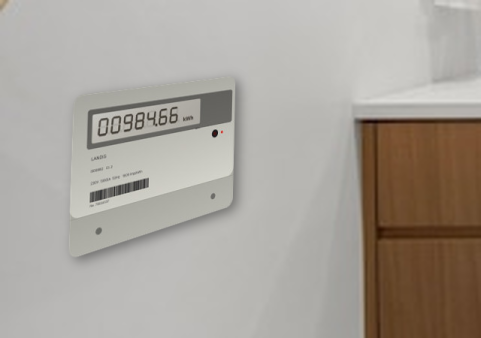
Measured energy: 984.66 kWh
